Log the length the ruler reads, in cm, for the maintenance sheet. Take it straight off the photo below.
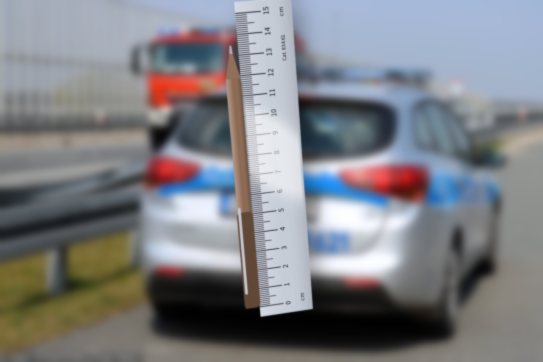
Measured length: 13.5 cm
